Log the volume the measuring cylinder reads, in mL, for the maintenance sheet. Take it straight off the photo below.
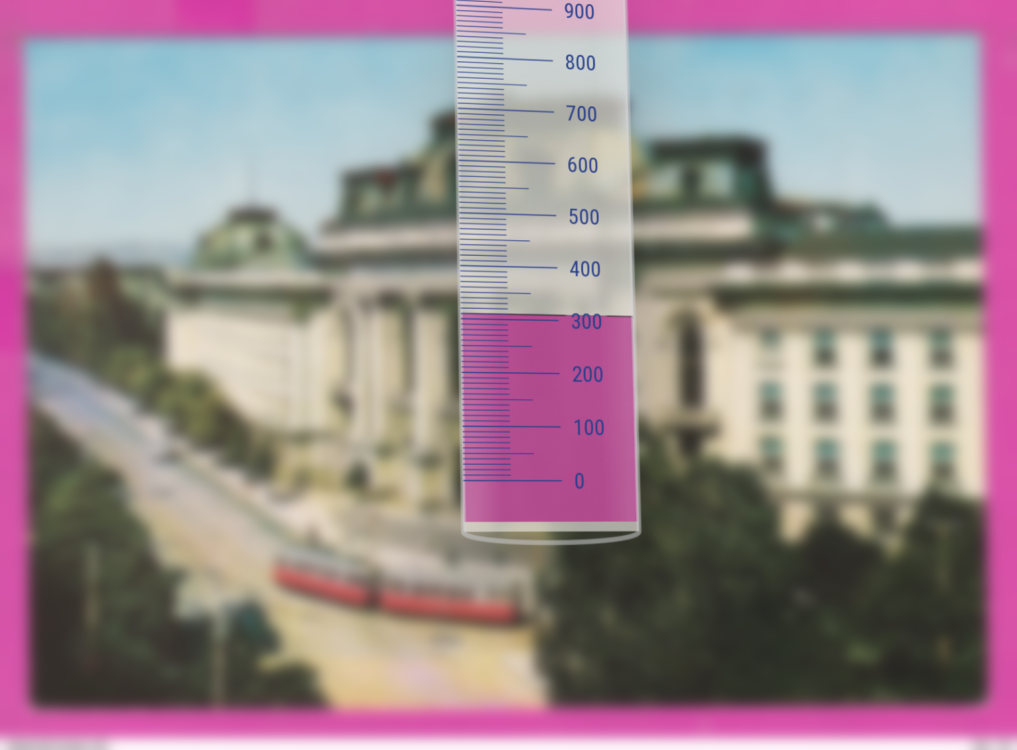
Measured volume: 310 mL
